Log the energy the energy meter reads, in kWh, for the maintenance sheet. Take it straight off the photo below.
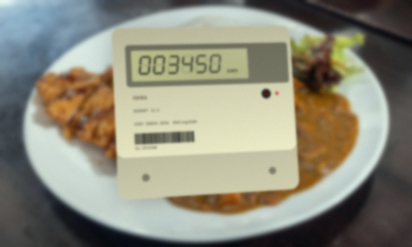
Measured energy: 3450 kWh
